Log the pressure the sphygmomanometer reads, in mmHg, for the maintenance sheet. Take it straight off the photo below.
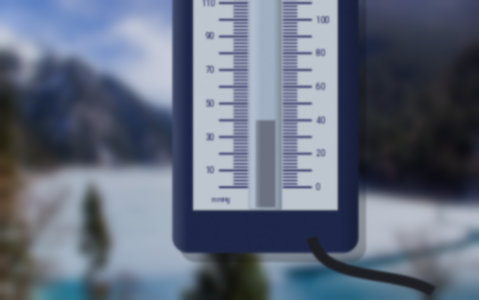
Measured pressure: 40 mmHg
